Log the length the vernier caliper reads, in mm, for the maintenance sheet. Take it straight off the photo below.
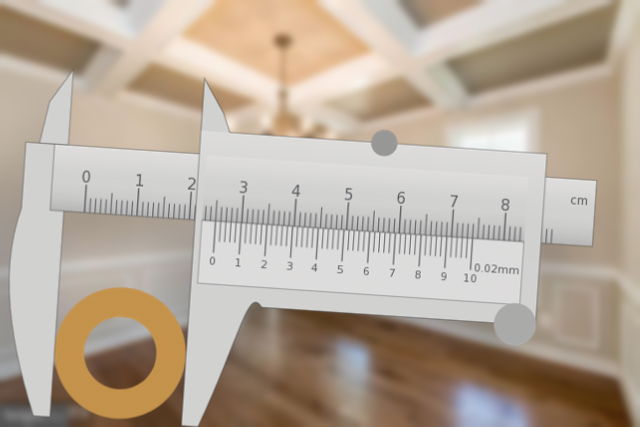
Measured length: 25.0 mm
